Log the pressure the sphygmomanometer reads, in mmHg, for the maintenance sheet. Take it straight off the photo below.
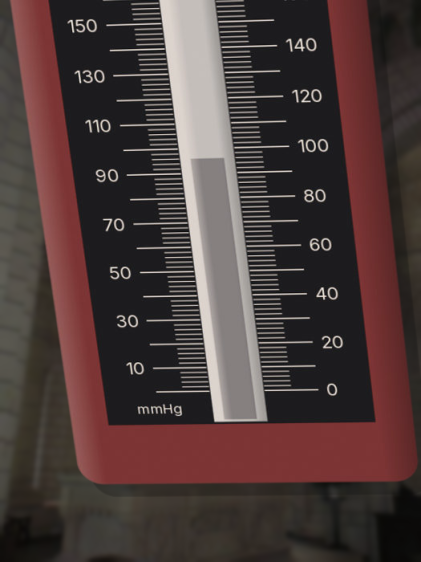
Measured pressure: 96 mmHg
